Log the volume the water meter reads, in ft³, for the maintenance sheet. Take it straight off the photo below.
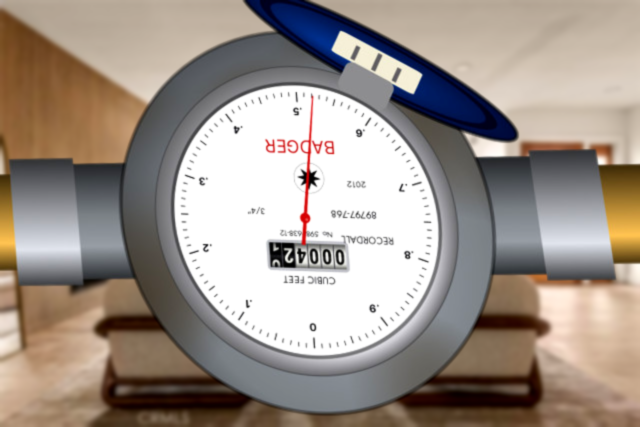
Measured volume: 420.52 ft³
